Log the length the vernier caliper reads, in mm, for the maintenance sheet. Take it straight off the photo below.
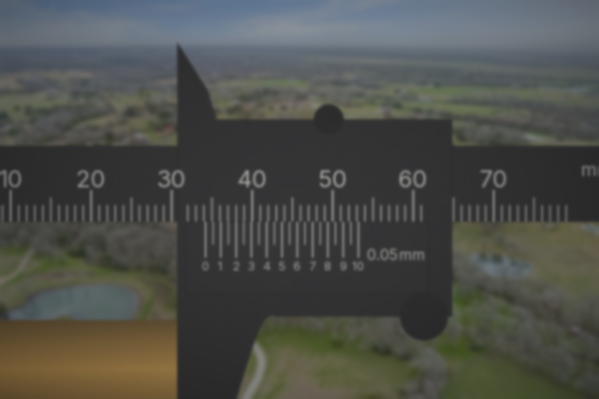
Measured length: 34.2 mm
